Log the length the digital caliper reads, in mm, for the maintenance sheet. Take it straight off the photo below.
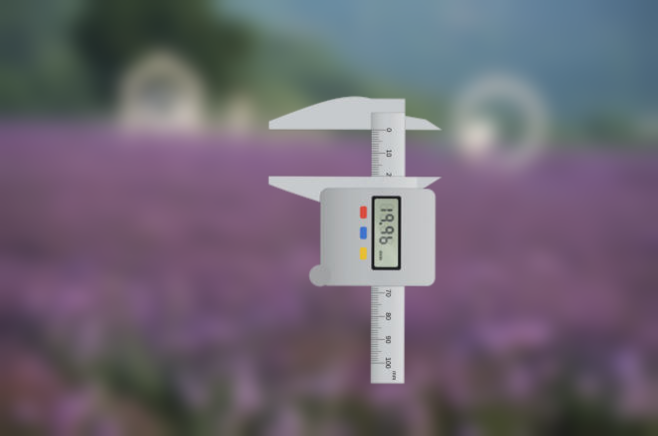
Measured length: 19.96 mm
